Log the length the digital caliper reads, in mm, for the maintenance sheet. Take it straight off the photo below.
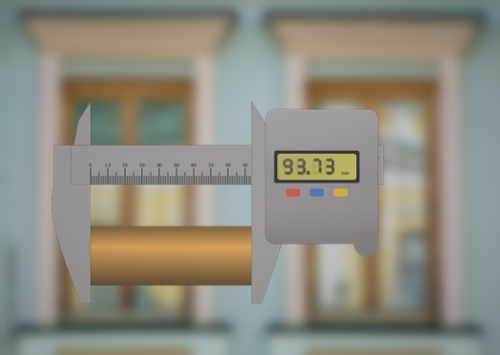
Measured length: 93.73 mm
